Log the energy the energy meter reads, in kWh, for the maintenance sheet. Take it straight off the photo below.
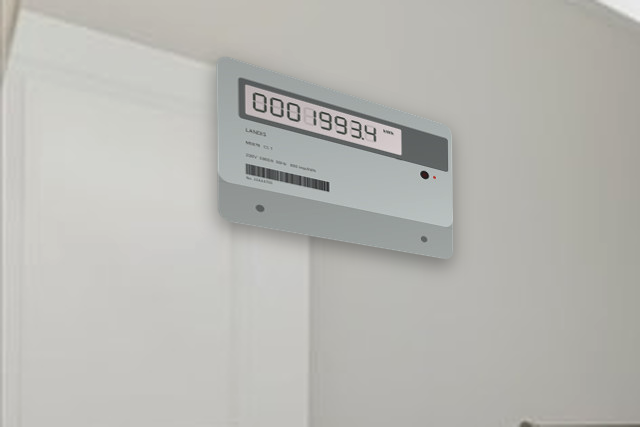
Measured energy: 1993.4 kWh
